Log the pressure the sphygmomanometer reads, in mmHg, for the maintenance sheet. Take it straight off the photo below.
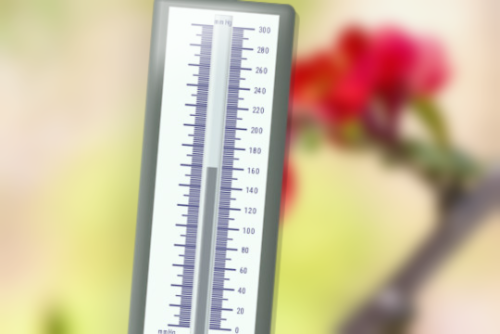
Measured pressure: 160 mmHg
